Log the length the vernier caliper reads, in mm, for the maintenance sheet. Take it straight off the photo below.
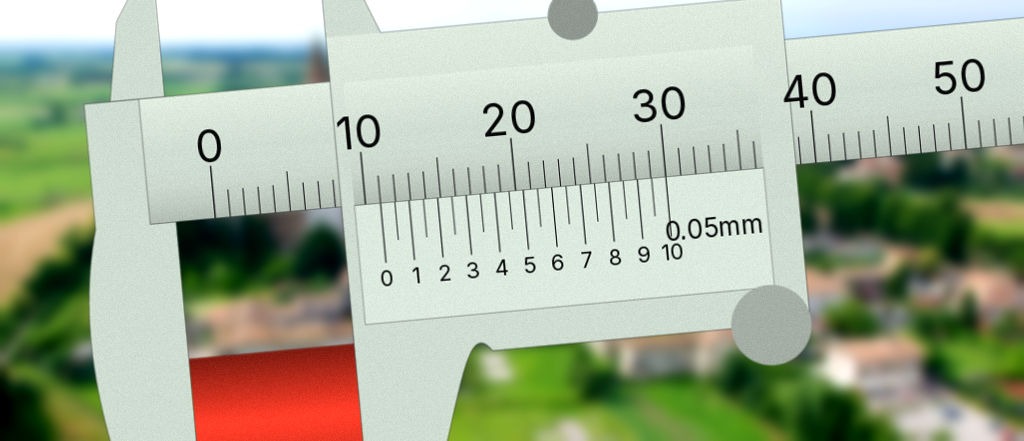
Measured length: 11.0 mm
